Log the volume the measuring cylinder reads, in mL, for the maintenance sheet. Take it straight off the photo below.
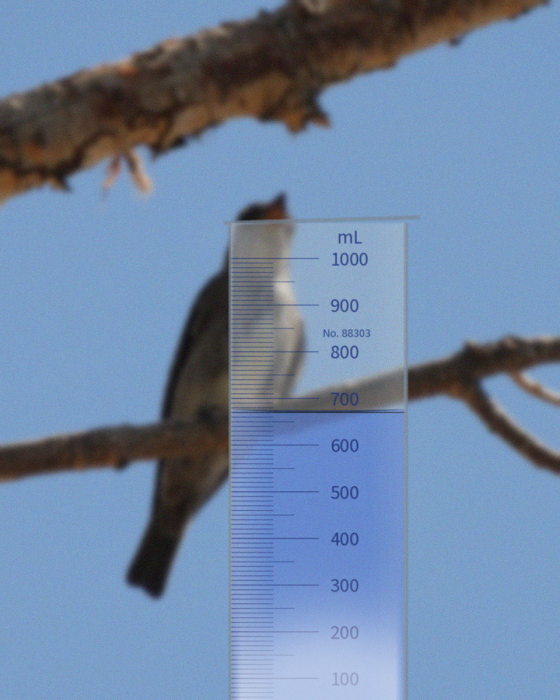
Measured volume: 670 mL
